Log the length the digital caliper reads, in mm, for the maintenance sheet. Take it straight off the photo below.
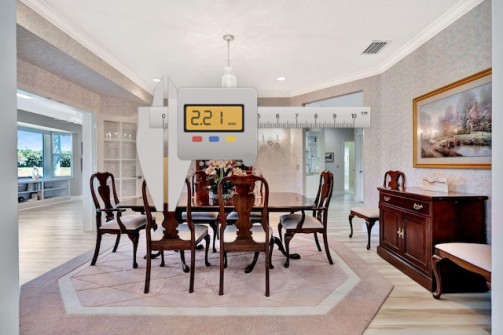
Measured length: 2.21 mm
